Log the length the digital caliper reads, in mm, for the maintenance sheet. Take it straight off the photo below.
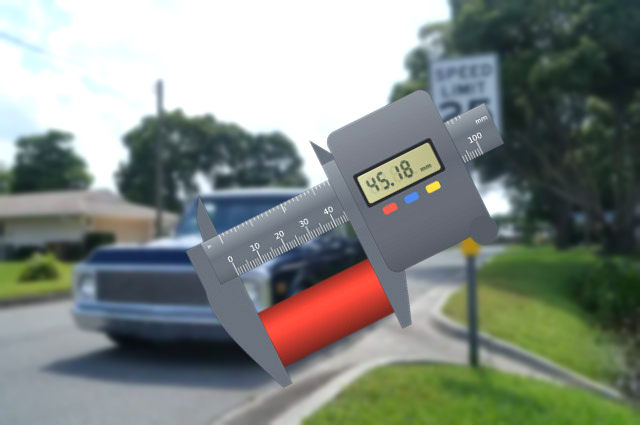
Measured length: 45.18 mm
